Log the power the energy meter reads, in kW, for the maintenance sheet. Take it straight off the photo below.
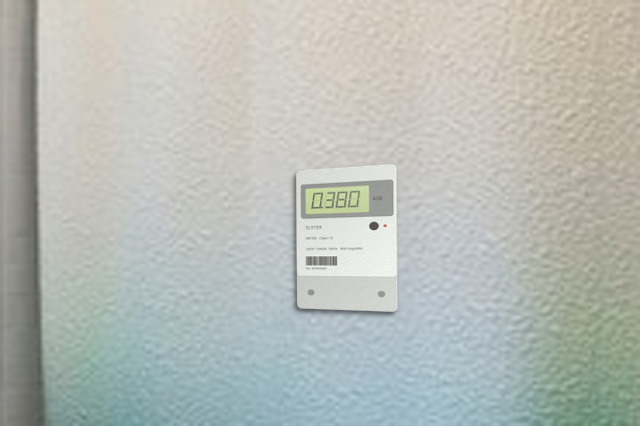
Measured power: 0.380 kW
